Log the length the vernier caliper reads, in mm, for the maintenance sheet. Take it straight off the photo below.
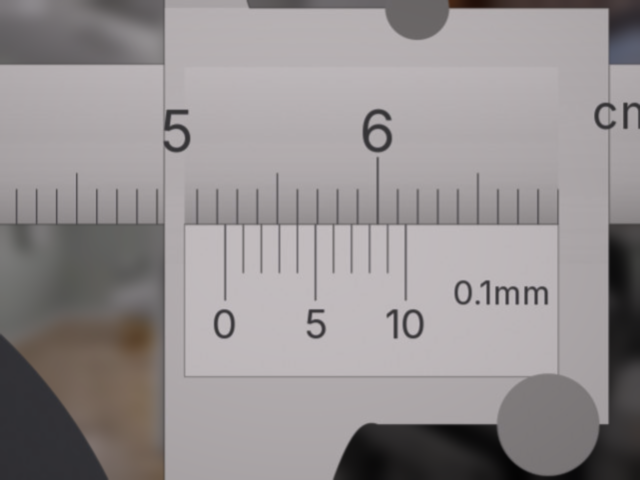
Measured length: 52.4 mm
